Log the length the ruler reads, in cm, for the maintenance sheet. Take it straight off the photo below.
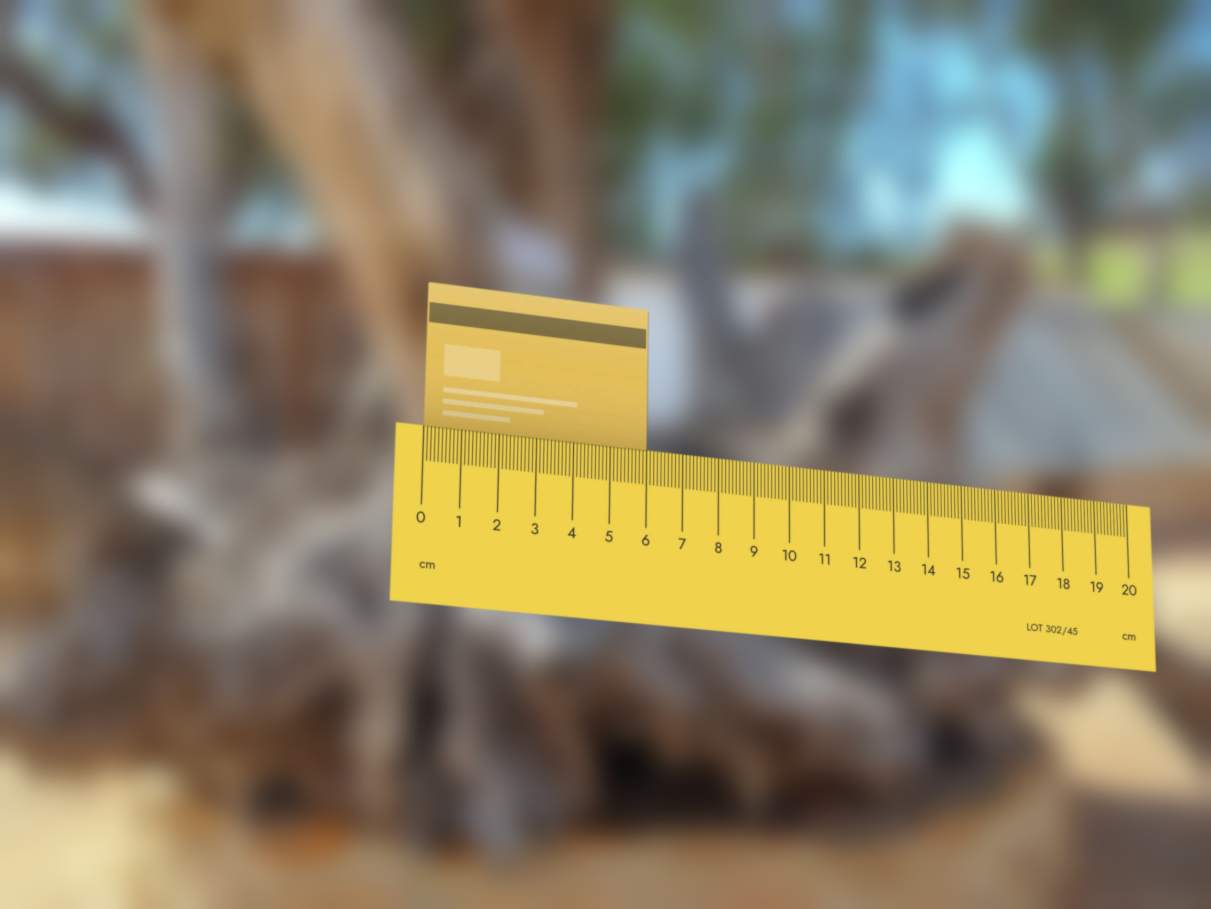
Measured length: 6 cm
